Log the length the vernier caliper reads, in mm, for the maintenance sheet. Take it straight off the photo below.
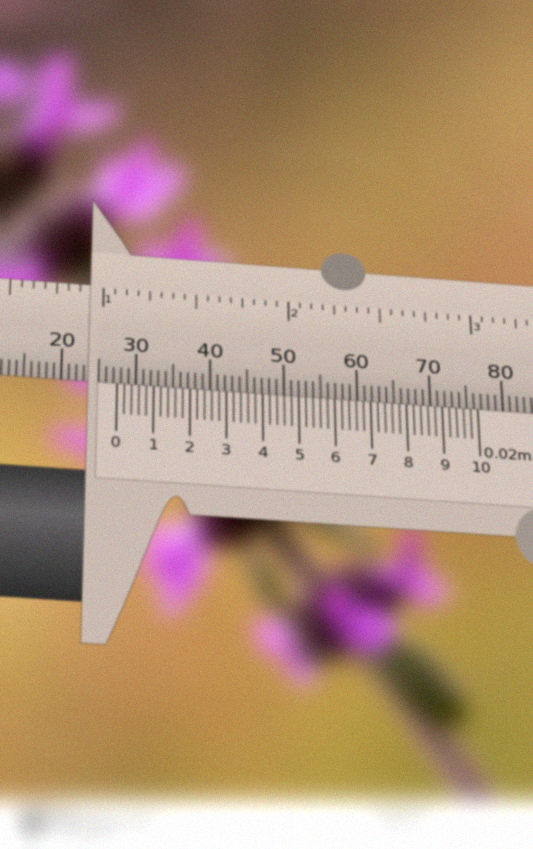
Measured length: 27.5 mm
